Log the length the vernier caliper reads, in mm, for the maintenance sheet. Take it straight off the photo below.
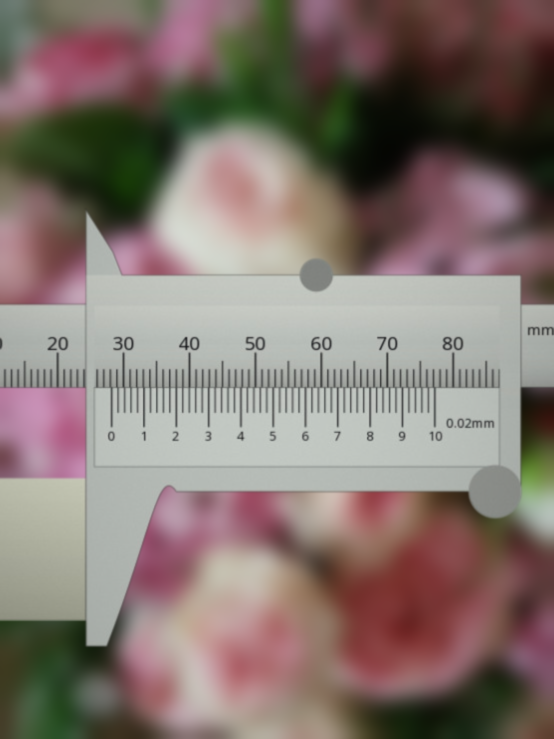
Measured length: 28.2 mm
